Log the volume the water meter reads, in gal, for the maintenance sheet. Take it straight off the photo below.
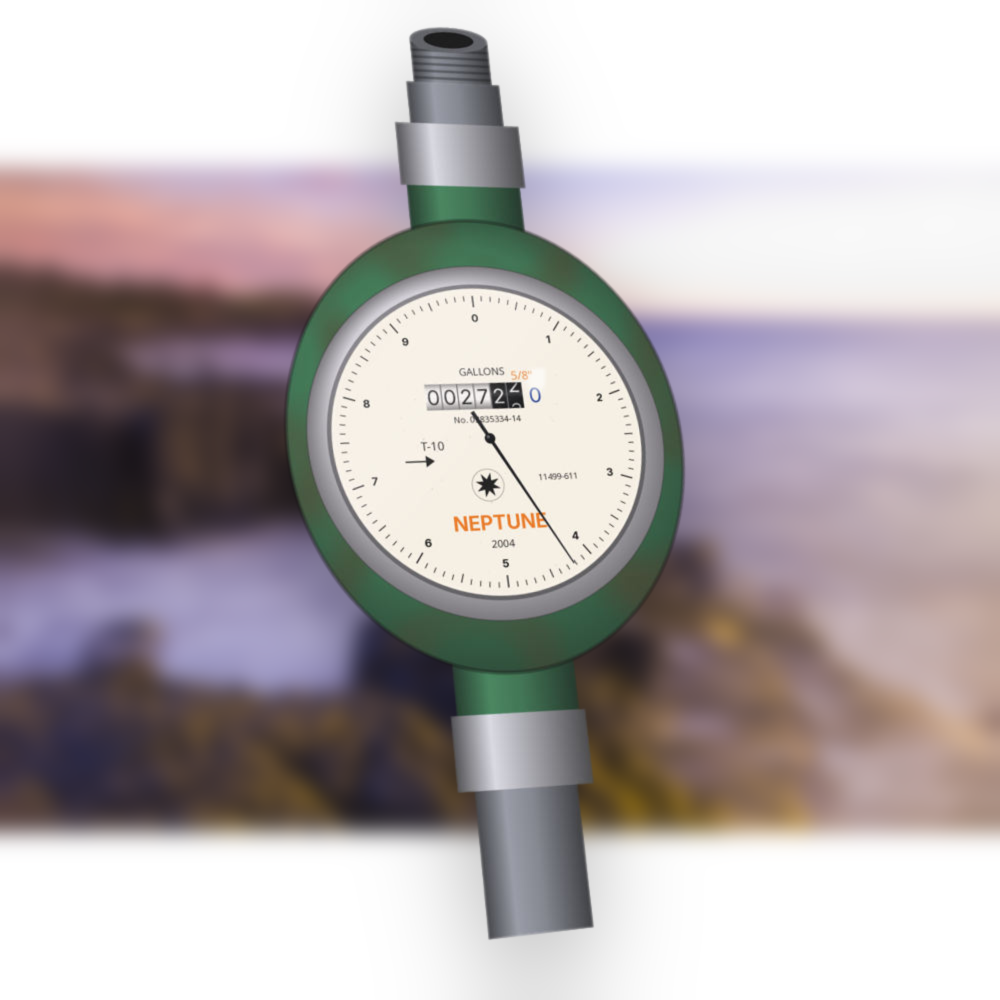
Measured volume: 27224.2 gal
